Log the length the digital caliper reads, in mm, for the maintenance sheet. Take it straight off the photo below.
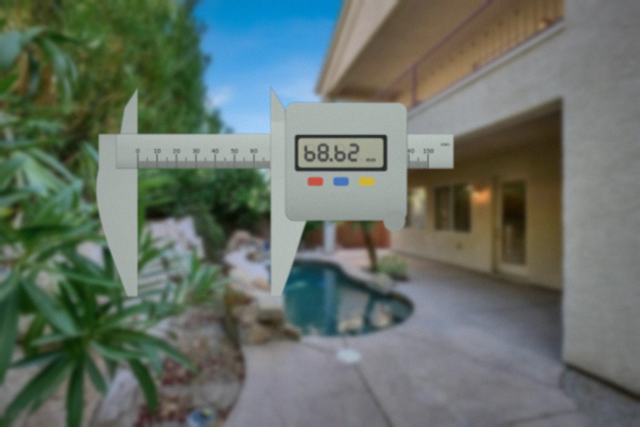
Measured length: 68.62 mm
